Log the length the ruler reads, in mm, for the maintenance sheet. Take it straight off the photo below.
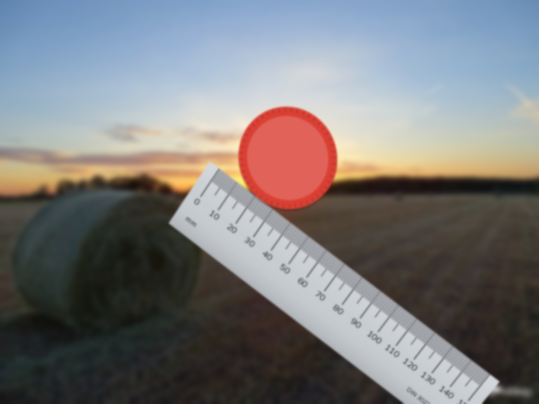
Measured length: 45 mm
